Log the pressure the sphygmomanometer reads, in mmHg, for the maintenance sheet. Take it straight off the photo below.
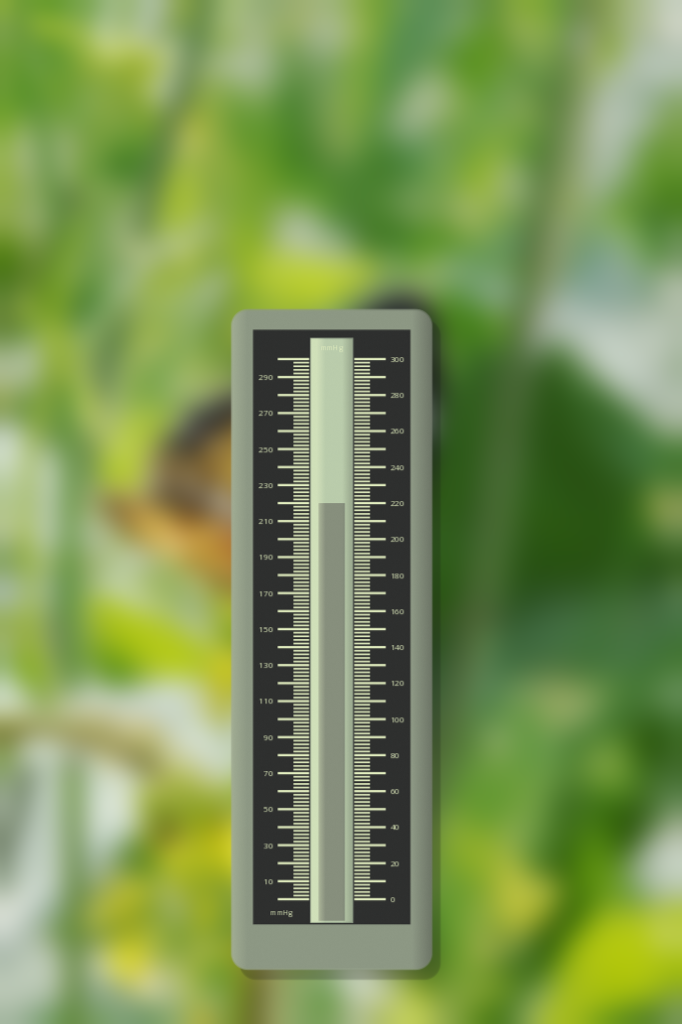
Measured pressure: 220 mmHg
